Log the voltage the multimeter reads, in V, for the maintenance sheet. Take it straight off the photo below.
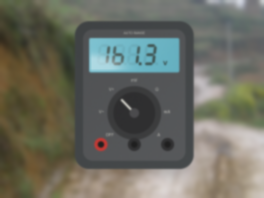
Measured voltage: 161.3 V
